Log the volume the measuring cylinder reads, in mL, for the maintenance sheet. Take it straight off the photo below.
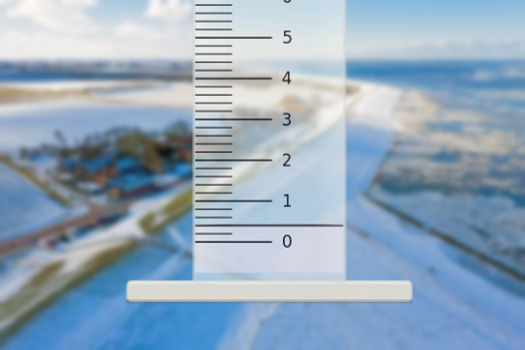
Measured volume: 0.4 mL
